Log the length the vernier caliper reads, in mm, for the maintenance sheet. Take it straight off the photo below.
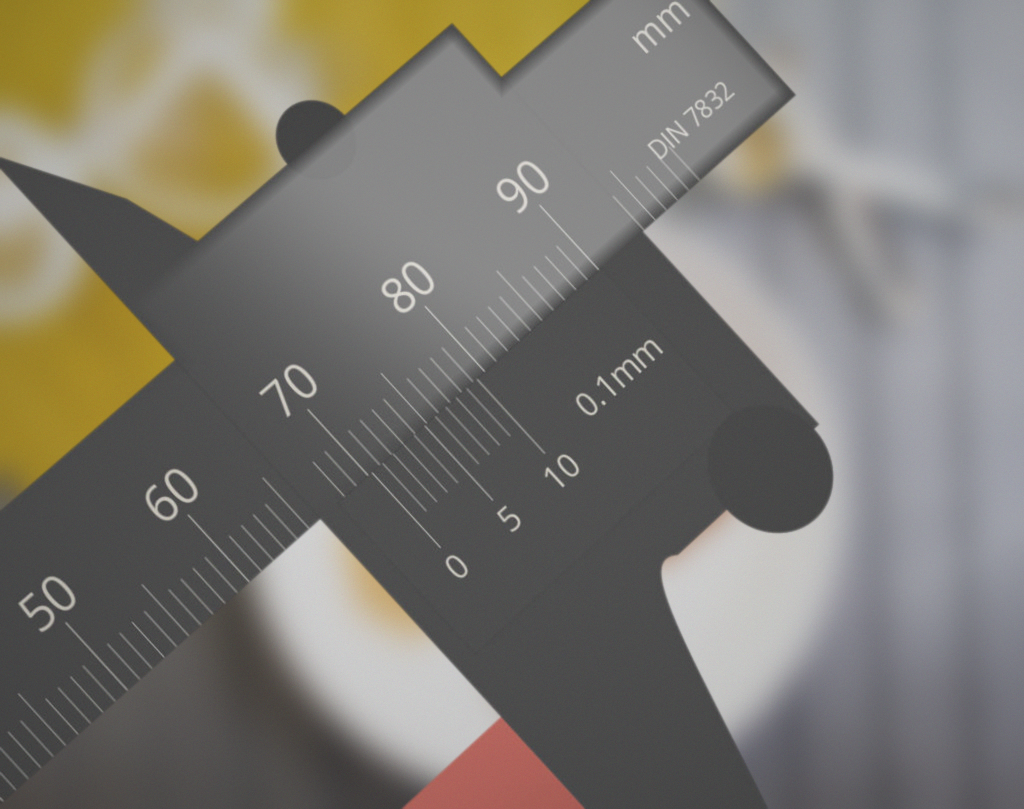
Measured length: 70.3 mm
